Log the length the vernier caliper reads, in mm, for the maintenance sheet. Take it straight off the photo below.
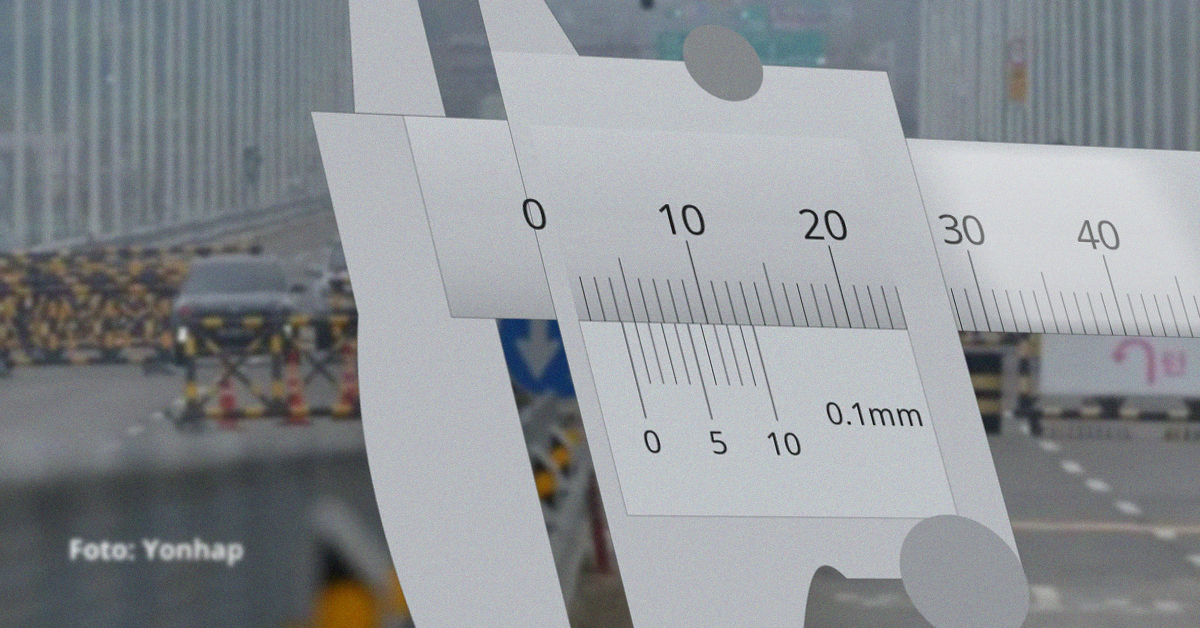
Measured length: 4.1 mm
